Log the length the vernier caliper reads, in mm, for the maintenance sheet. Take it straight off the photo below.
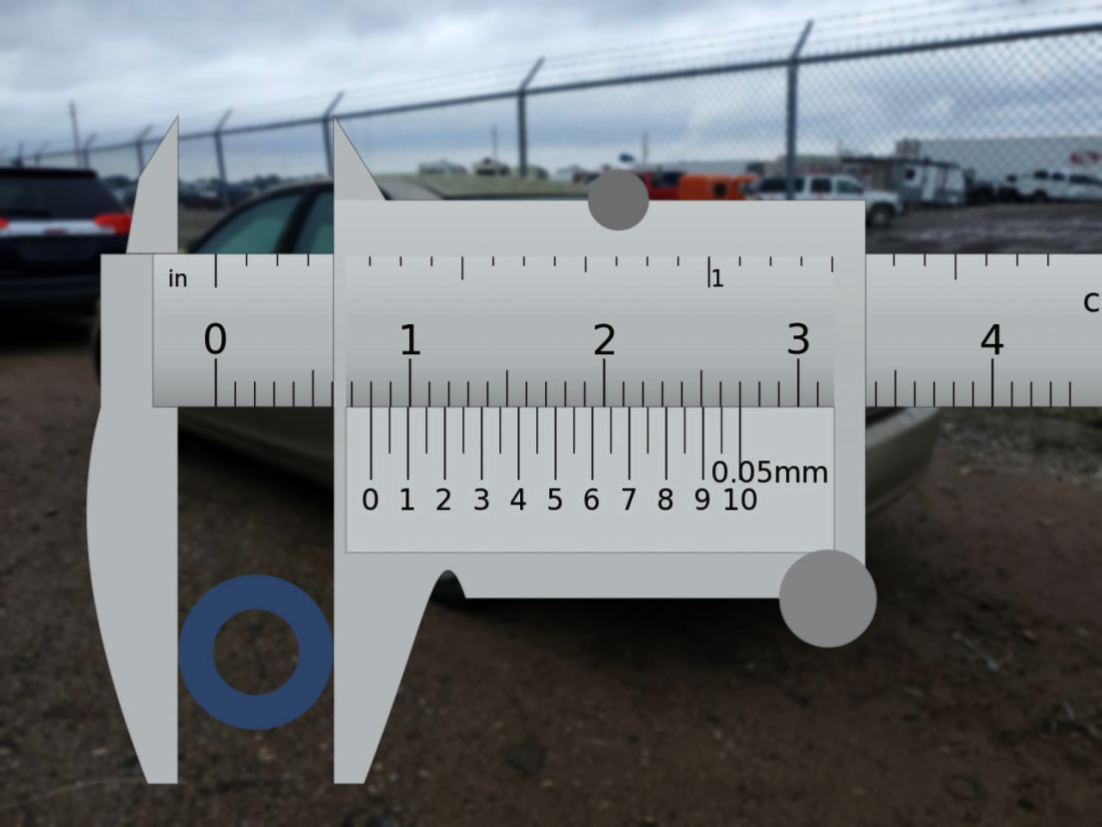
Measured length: 8.0 mm
